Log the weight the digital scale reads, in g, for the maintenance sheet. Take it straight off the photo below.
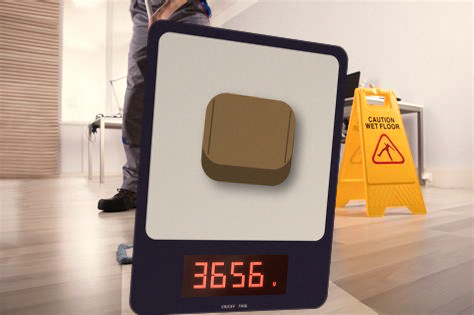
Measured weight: 3656 g
